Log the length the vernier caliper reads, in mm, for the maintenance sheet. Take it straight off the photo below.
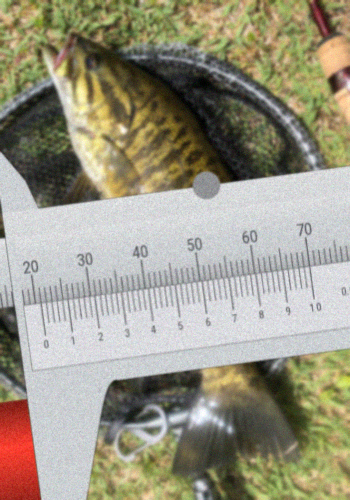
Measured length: 21.0 mm
